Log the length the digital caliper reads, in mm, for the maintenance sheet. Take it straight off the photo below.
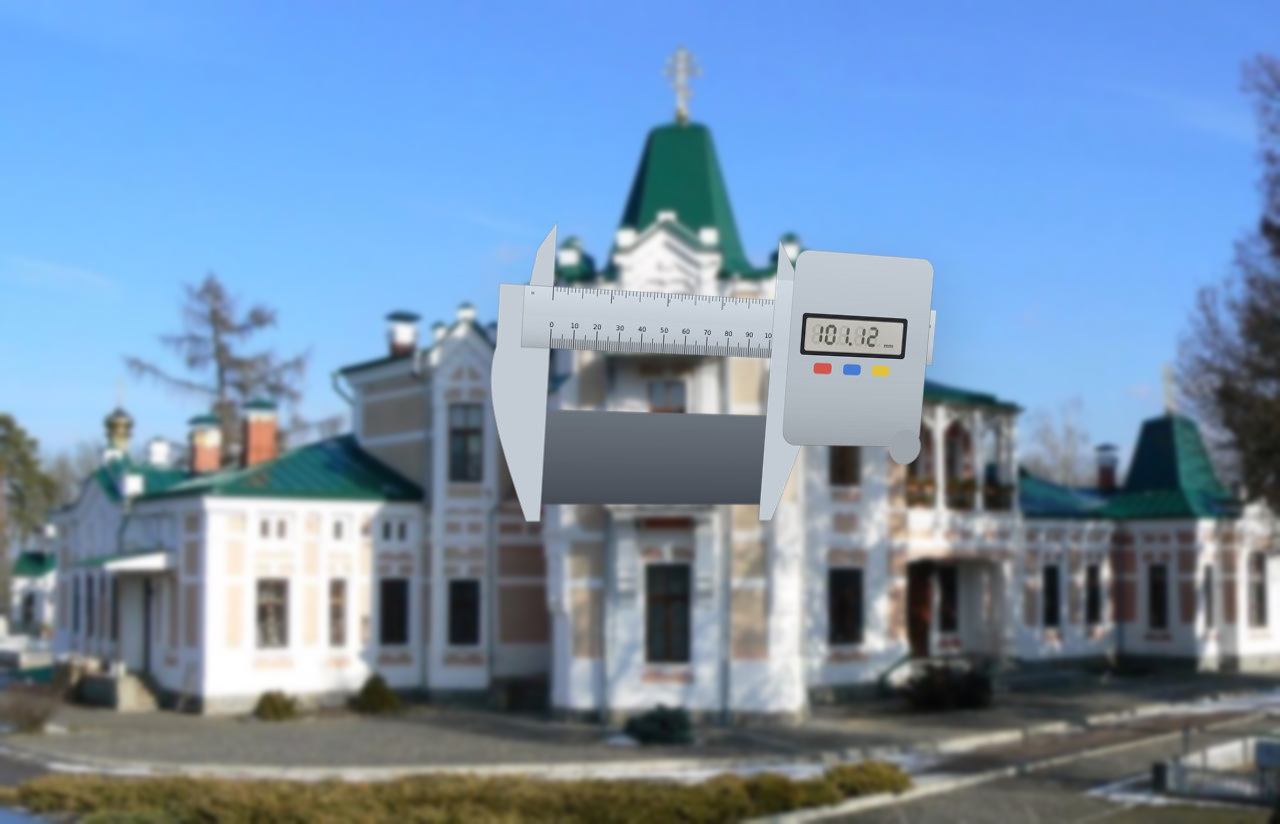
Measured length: 101.12 mm
